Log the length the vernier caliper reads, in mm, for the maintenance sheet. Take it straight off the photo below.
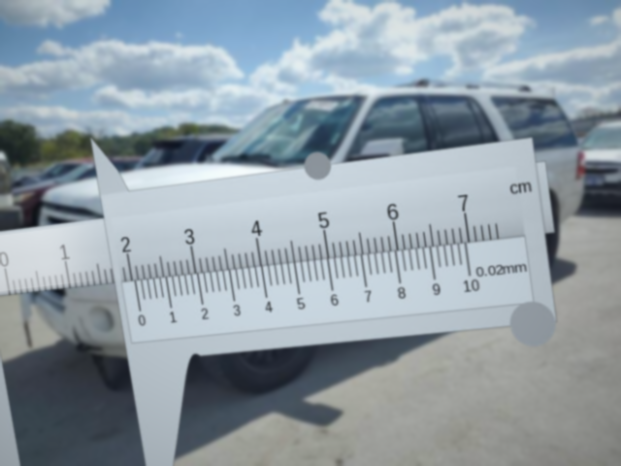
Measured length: 20.5 mm
